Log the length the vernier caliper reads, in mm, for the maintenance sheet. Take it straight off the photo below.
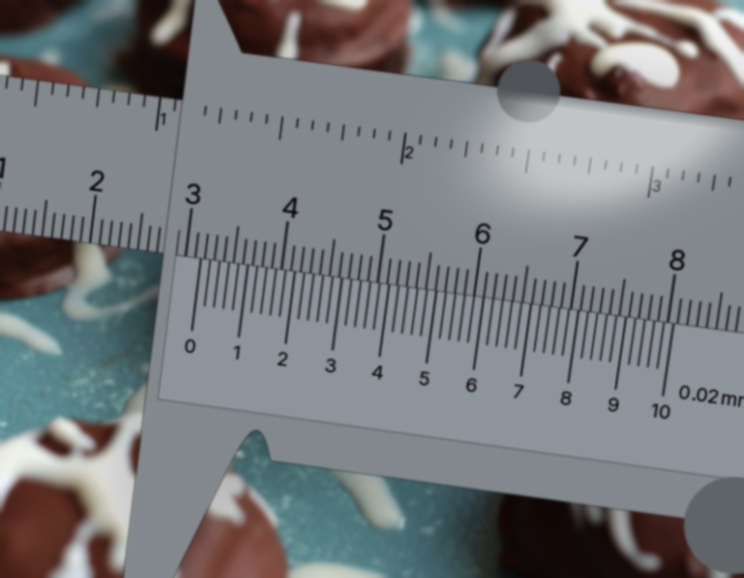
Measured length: 31.6 mm
